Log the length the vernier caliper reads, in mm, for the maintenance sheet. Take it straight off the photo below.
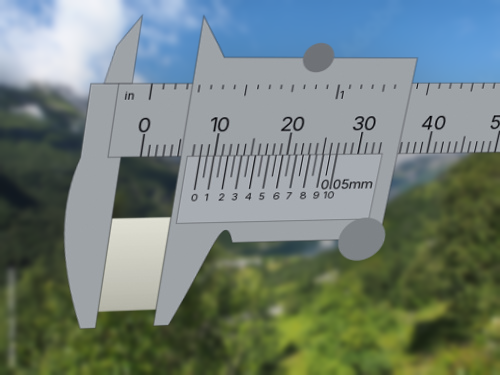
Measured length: 8.0 mm
